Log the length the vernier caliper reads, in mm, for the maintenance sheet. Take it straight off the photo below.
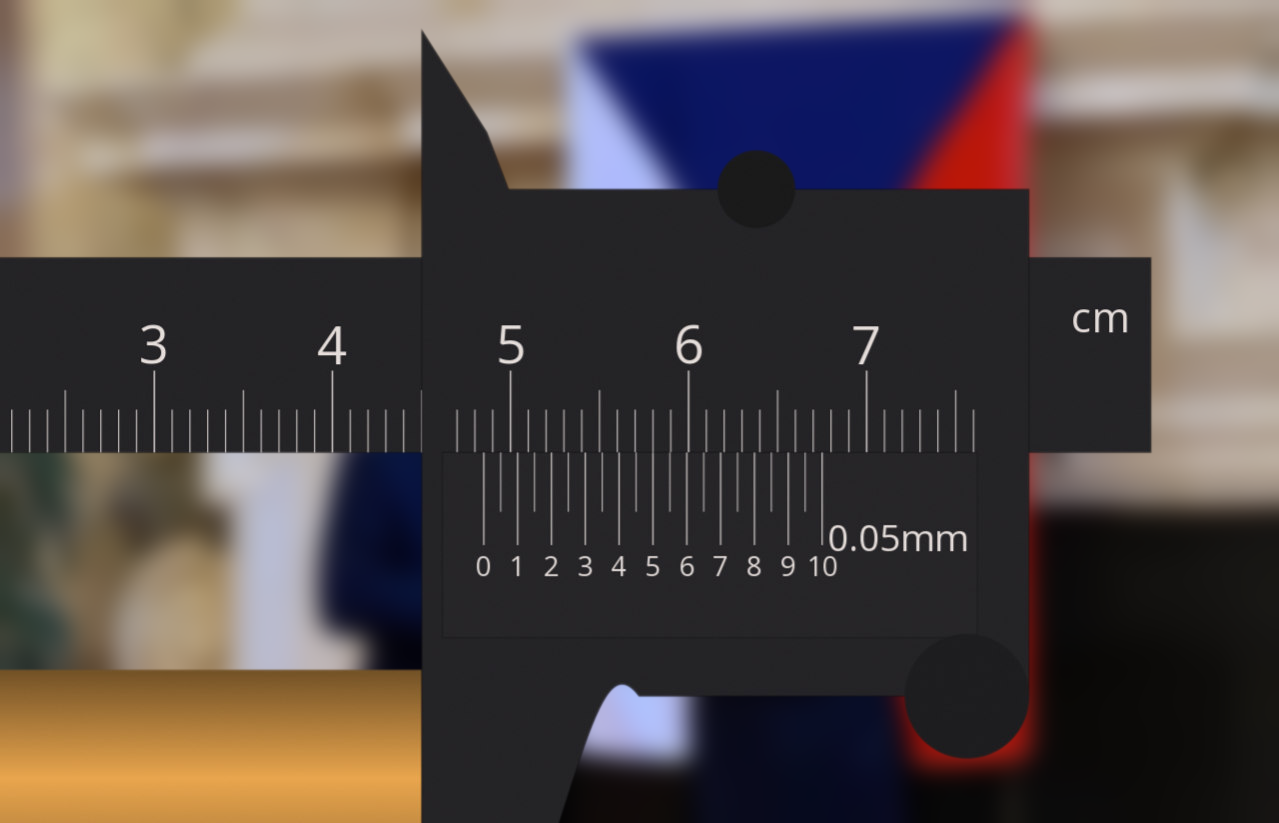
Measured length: 48.5 mm
